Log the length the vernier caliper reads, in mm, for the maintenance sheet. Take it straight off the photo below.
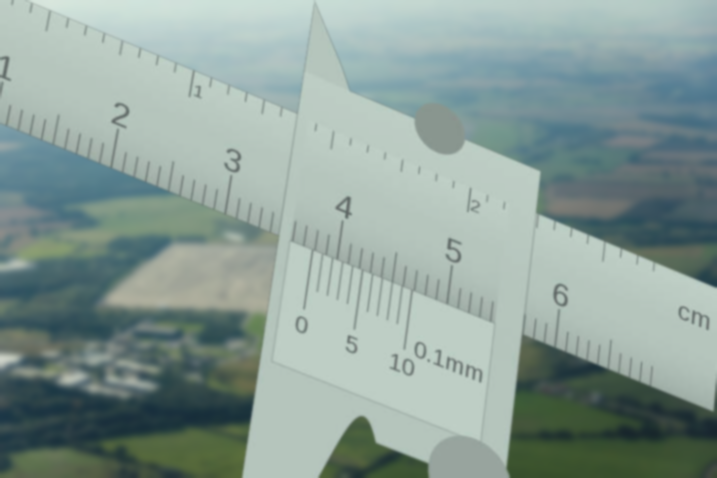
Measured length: 37.8 mm
